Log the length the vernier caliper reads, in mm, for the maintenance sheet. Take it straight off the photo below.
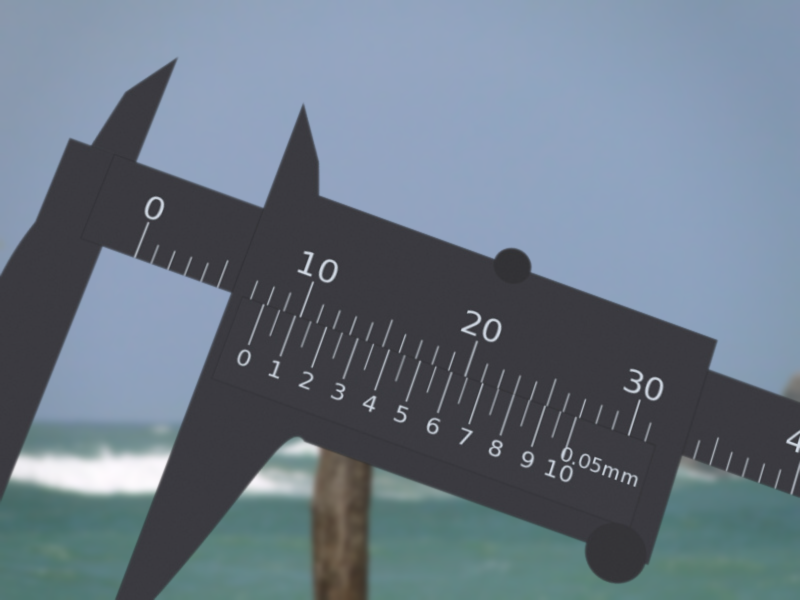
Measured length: 7.8 mm
